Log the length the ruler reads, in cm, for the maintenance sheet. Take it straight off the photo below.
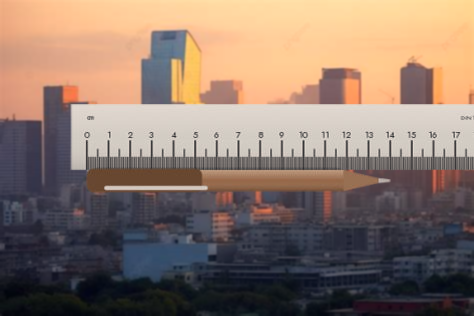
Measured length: 14 cm
